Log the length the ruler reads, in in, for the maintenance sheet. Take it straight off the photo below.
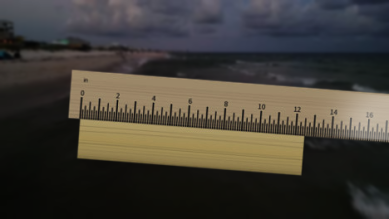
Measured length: 12.5 in
